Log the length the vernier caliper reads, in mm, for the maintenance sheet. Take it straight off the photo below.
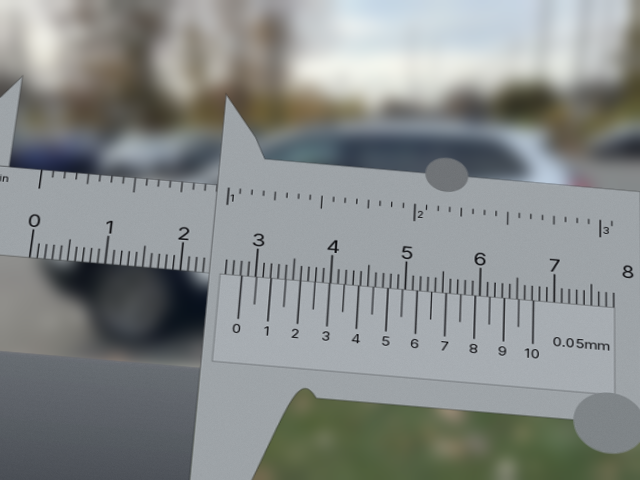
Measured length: 28.2 mm
